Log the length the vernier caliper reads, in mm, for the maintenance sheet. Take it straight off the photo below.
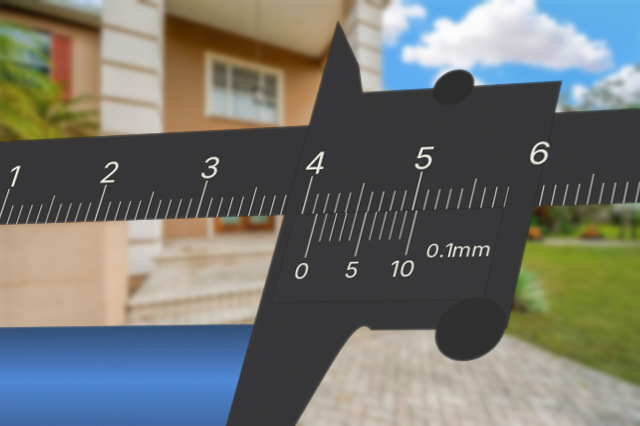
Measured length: 41.4 mm
